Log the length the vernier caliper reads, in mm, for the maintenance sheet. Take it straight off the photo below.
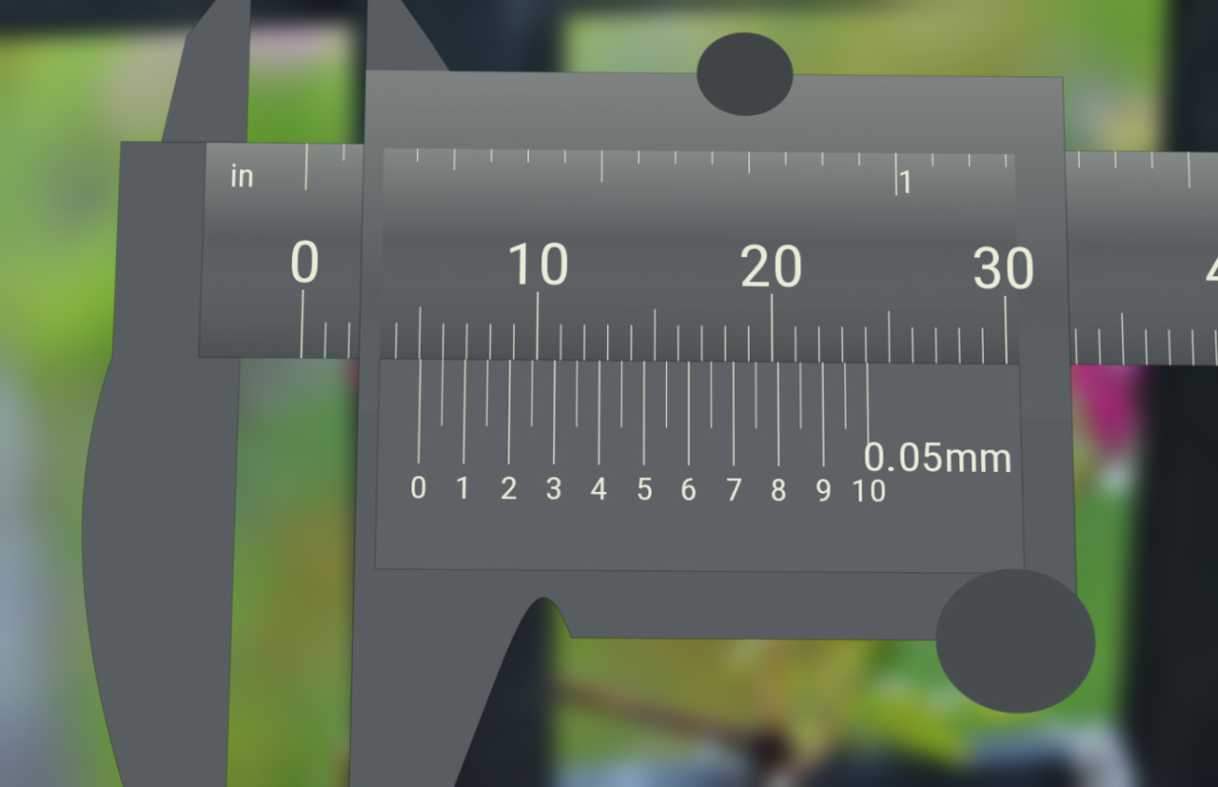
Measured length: 5.05 mm
